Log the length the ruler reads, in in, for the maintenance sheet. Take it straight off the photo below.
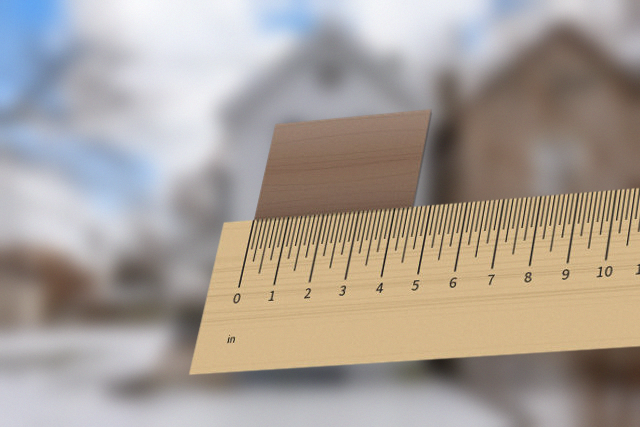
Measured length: 4.5 in
